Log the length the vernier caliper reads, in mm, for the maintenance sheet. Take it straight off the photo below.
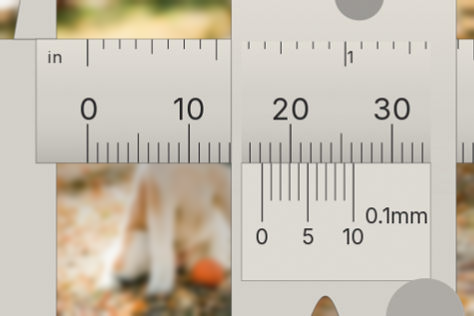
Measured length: 17.2 mm
